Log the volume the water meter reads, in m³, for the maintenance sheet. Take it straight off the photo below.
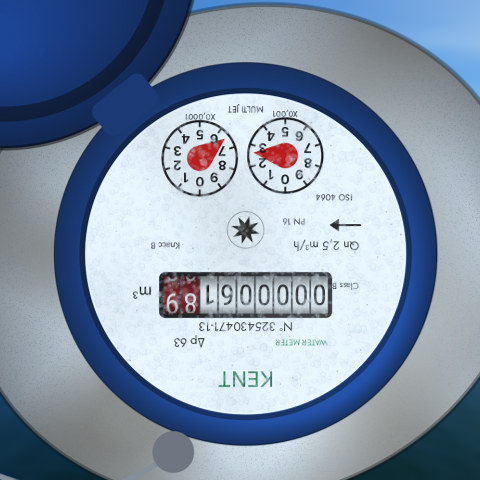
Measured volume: 61.8926 m³
